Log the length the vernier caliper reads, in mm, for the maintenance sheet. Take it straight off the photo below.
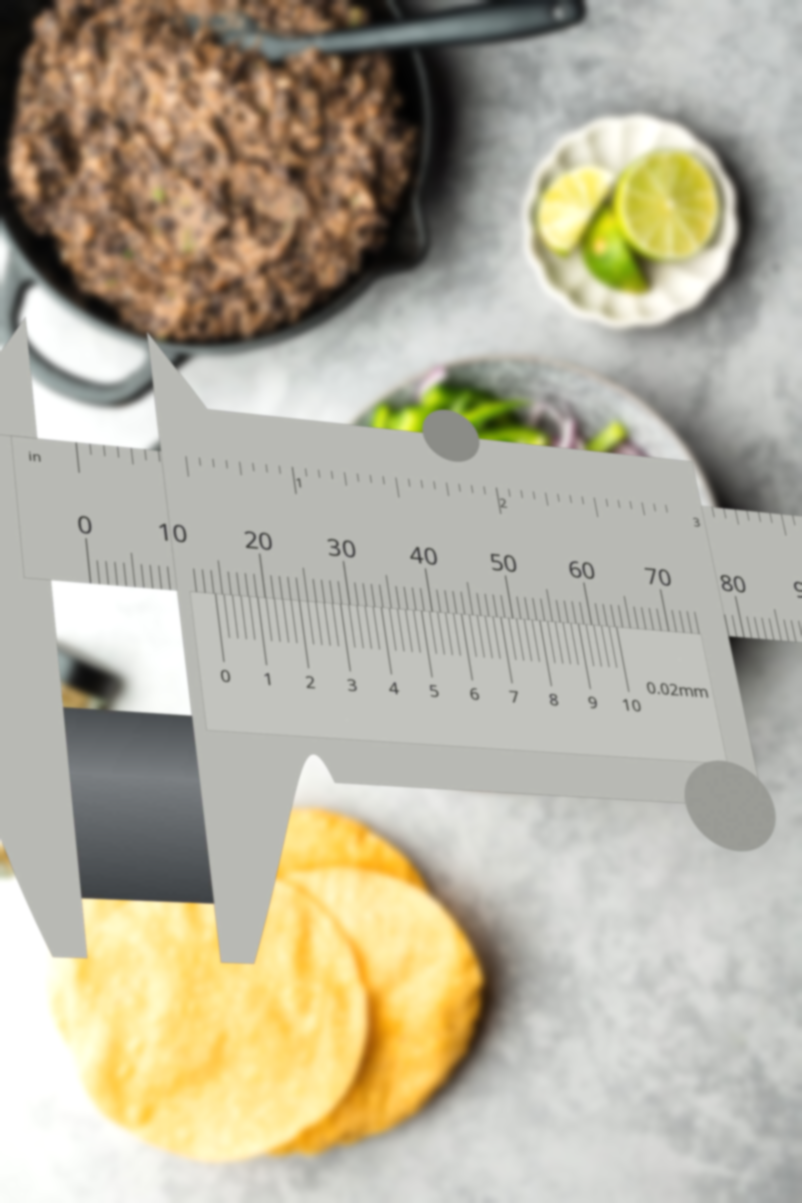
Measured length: 14.2 mm
